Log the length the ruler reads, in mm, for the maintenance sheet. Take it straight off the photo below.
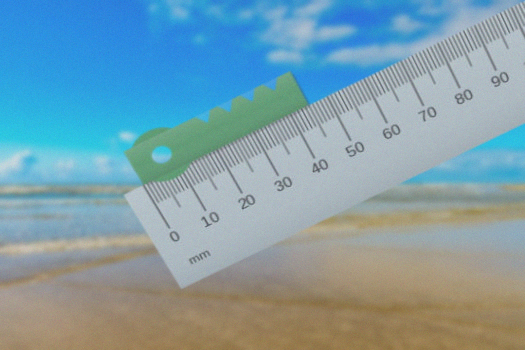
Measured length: 45 mm
